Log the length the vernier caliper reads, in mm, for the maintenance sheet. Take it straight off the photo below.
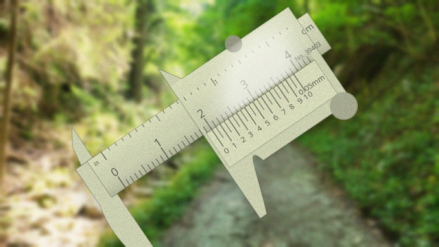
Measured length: 20.0 mm
